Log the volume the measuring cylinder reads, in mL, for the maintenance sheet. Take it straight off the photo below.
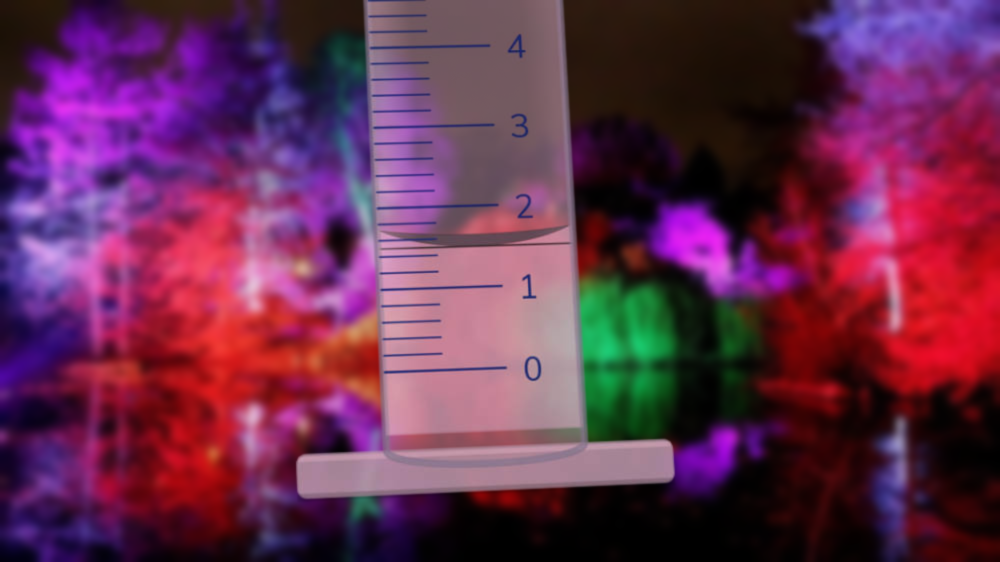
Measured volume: 1.5 mL
